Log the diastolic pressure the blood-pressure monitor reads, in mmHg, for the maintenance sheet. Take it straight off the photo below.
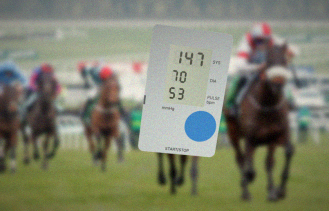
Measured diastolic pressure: 70 mmHg
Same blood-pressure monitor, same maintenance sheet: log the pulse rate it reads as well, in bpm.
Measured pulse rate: 53 bpm
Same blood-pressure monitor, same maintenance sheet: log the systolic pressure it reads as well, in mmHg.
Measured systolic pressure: 147 mmHg
